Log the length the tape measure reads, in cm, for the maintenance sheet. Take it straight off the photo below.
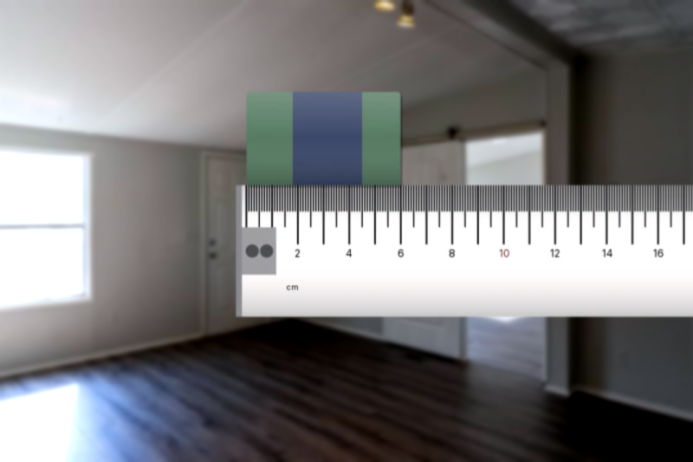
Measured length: 6 cm
